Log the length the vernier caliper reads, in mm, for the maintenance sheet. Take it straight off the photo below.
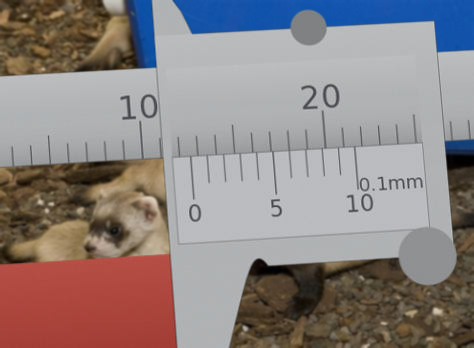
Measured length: 12.6 mm
